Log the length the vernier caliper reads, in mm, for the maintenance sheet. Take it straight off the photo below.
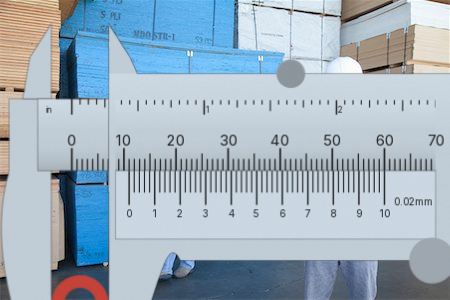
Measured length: 11.0 mm
